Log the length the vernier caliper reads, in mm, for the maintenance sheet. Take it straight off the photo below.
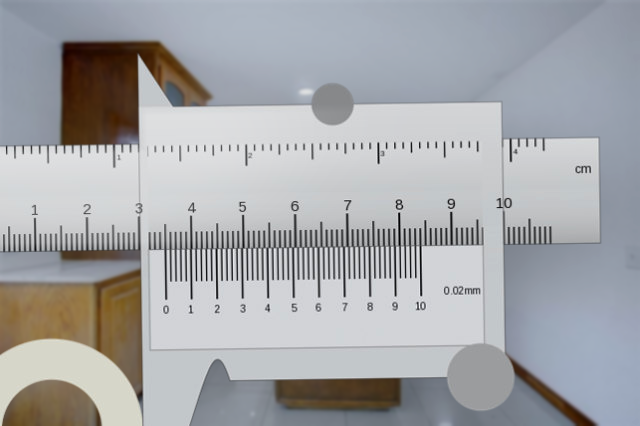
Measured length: 35.0 mm
